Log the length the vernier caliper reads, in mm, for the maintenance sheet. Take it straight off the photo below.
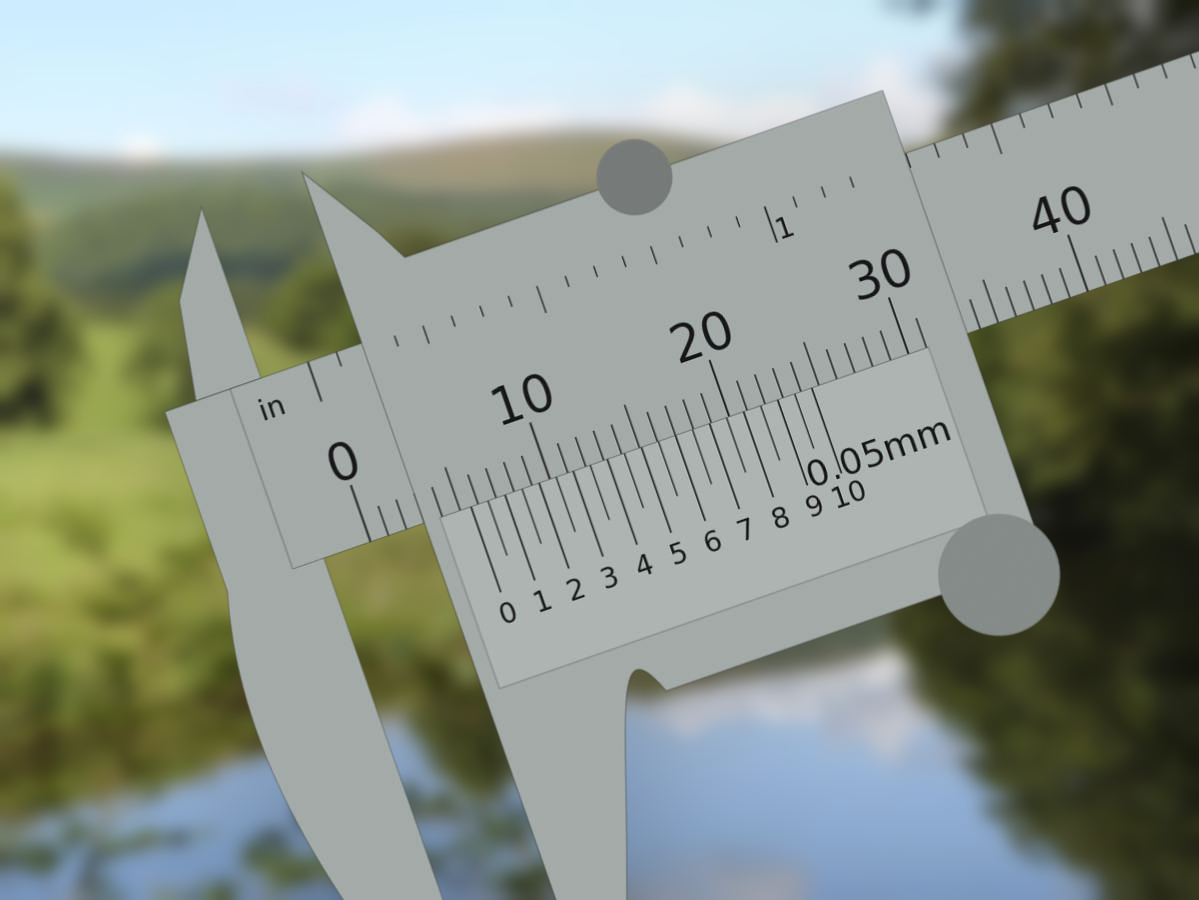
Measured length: 5.6 mm
